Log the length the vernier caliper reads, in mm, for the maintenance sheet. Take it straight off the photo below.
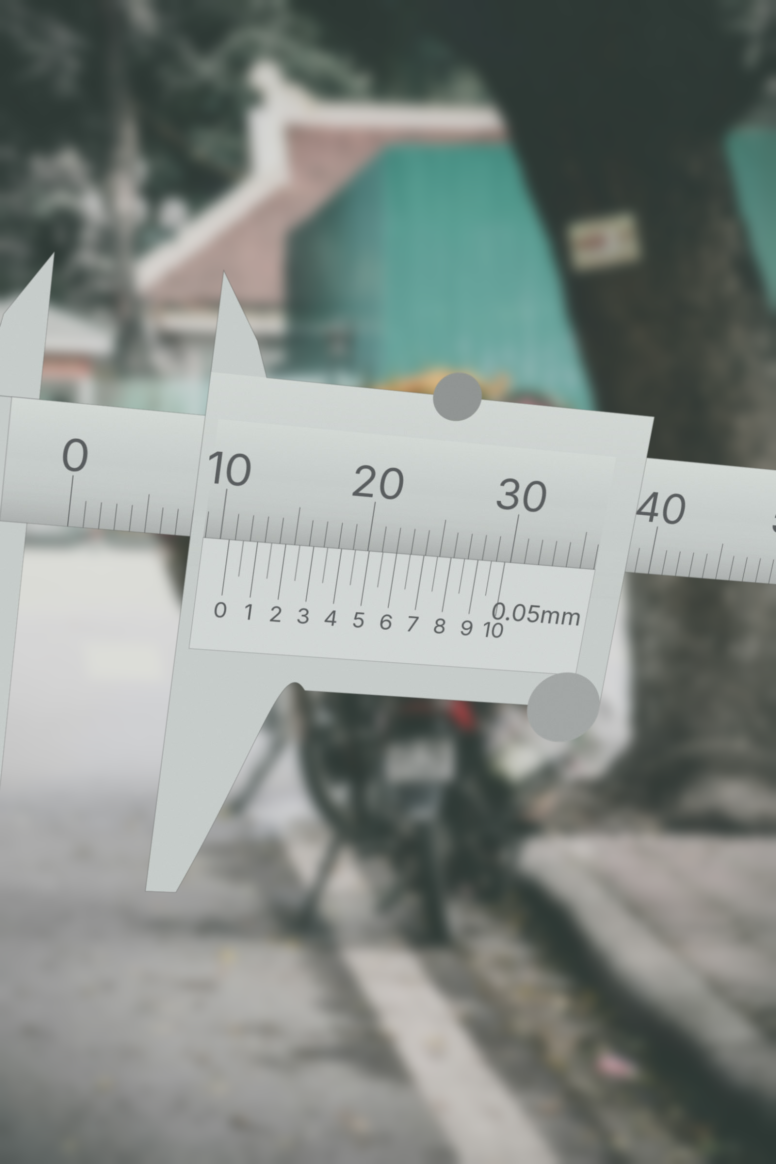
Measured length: 10.6 mm
